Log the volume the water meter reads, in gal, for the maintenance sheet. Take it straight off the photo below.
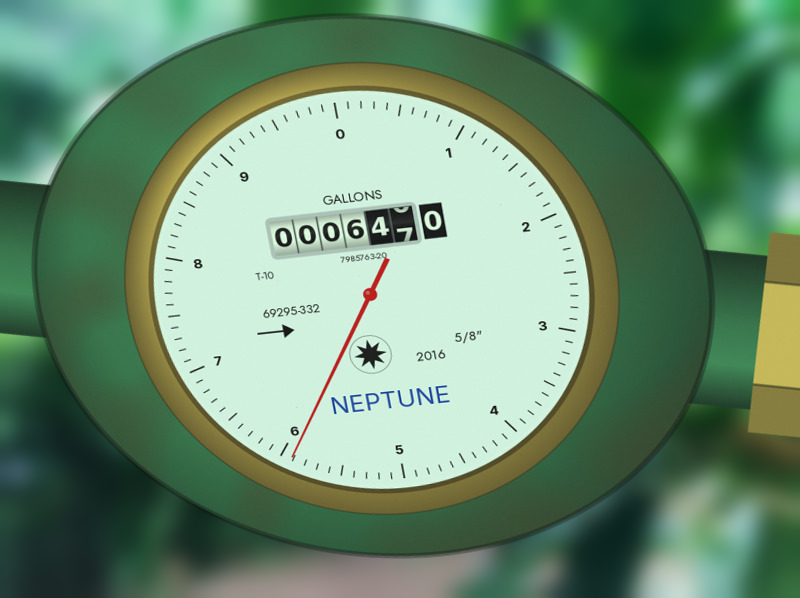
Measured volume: 6465.9 gal
